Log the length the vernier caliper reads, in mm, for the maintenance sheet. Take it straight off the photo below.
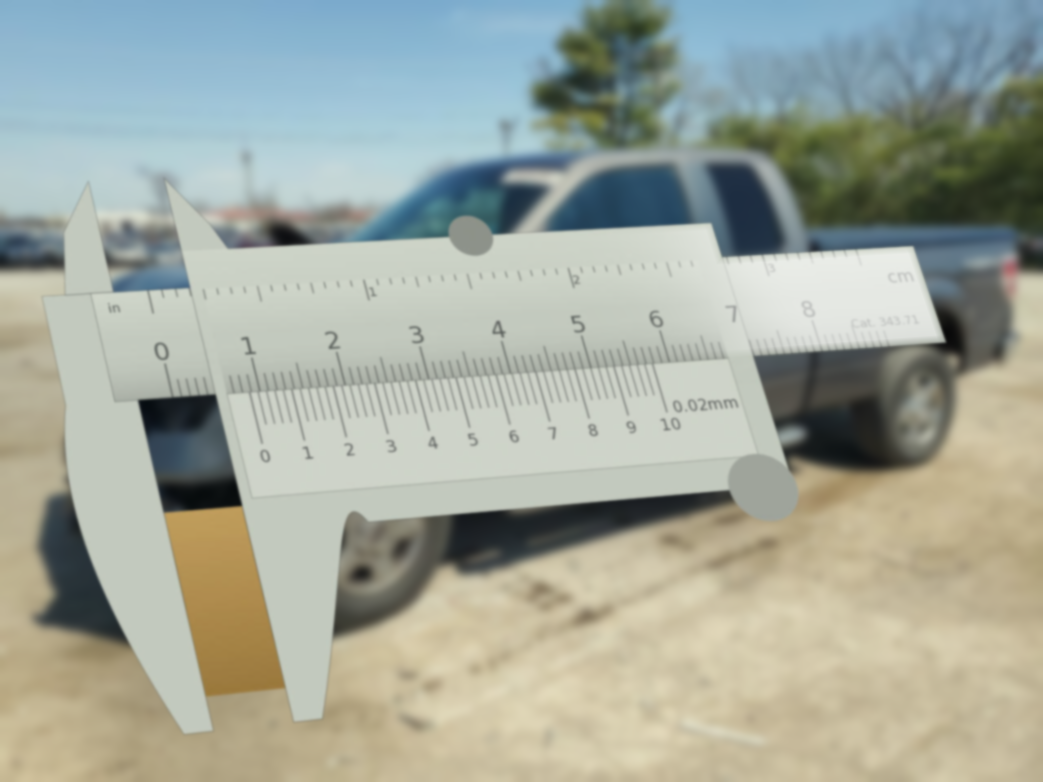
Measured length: 8.8 mm
